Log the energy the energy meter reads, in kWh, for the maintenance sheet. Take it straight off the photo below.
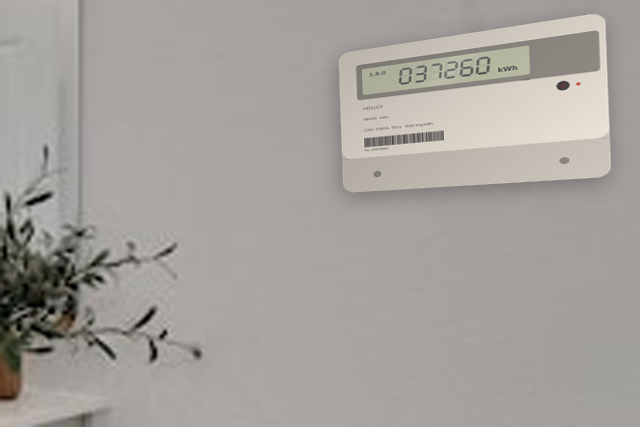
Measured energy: 37260 kWh
